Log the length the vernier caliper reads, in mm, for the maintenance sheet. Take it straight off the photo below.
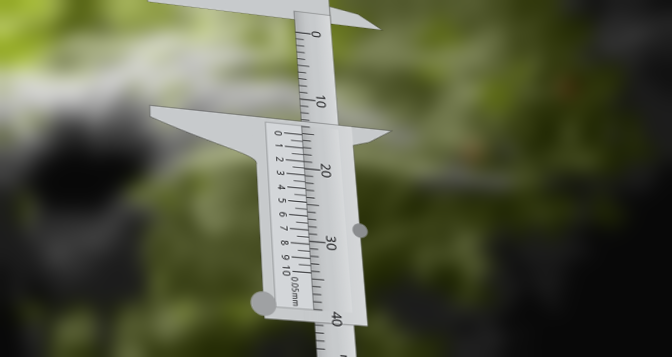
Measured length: 15.2 mm
